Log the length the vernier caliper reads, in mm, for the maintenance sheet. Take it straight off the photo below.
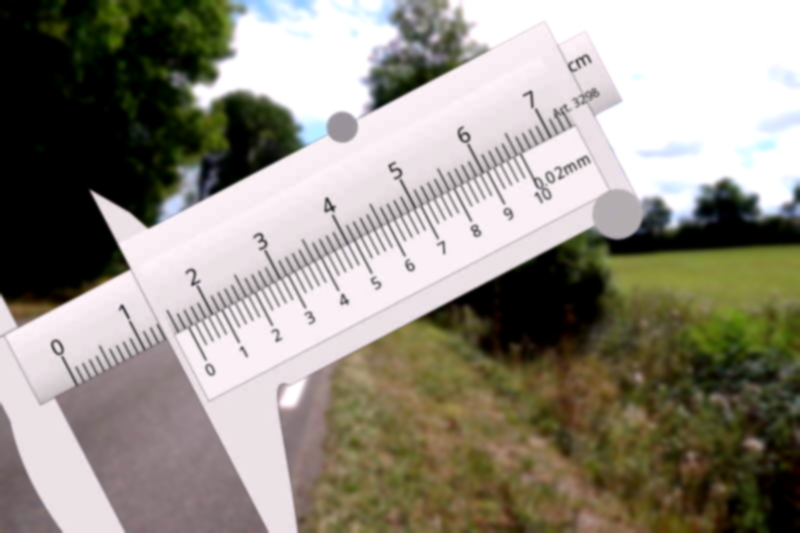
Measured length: 16.5 mm
